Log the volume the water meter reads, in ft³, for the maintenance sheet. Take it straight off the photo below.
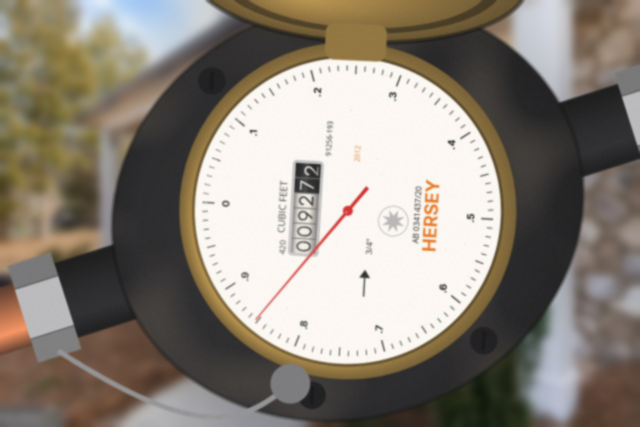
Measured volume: 9271.85 ft³
